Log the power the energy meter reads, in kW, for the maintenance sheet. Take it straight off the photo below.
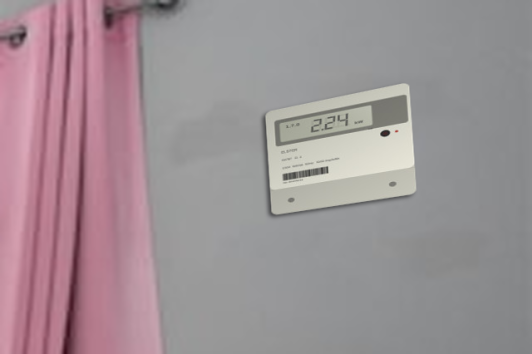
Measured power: 2.24 kW
